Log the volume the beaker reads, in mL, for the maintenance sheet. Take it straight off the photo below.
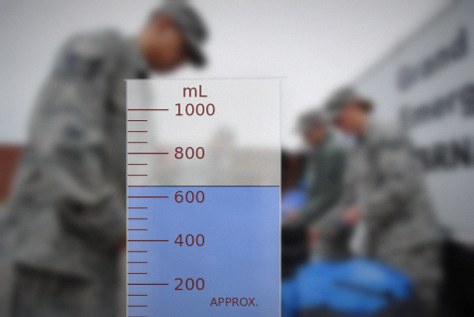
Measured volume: 650 mL
